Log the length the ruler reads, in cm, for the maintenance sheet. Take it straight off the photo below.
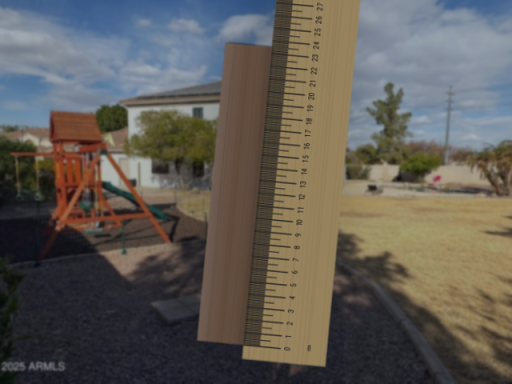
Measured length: 23.5 cm
